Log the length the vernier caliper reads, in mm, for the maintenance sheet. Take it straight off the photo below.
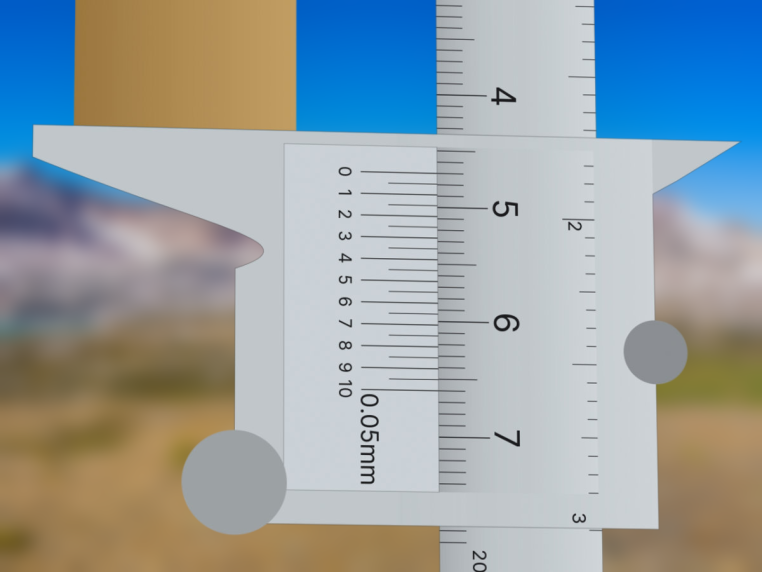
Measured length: 47.0 mm
